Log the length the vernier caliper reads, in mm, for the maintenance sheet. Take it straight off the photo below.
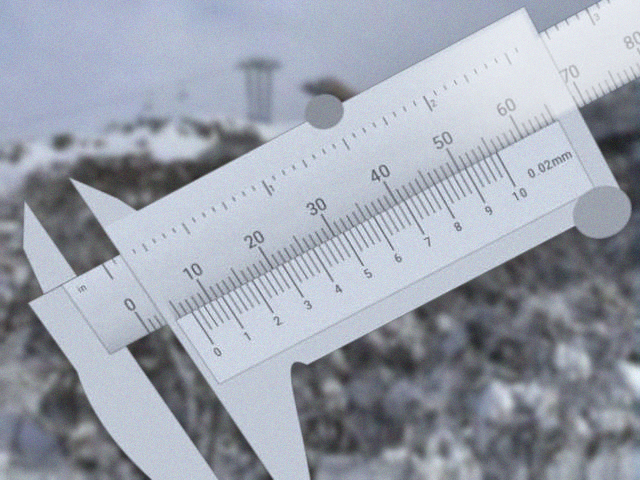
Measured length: 6.8 mm
